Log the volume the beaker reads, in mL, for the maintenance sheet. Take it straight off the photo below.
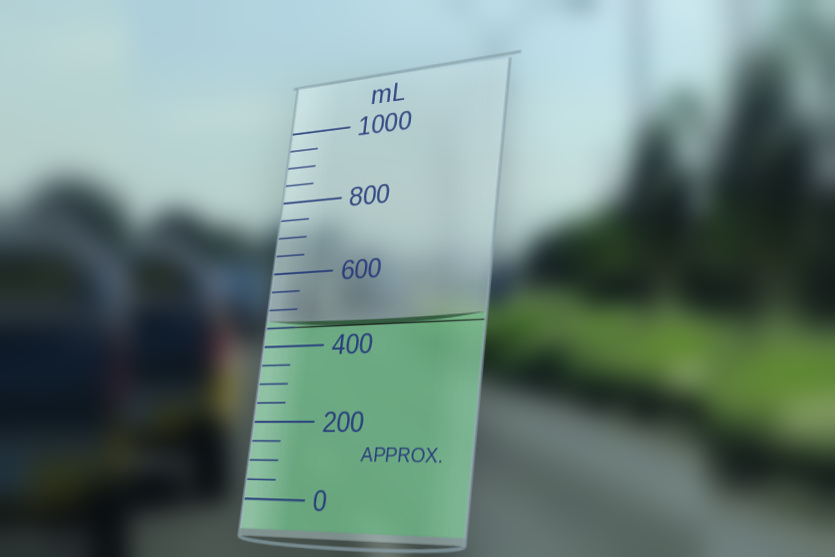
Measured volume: 450 mL
